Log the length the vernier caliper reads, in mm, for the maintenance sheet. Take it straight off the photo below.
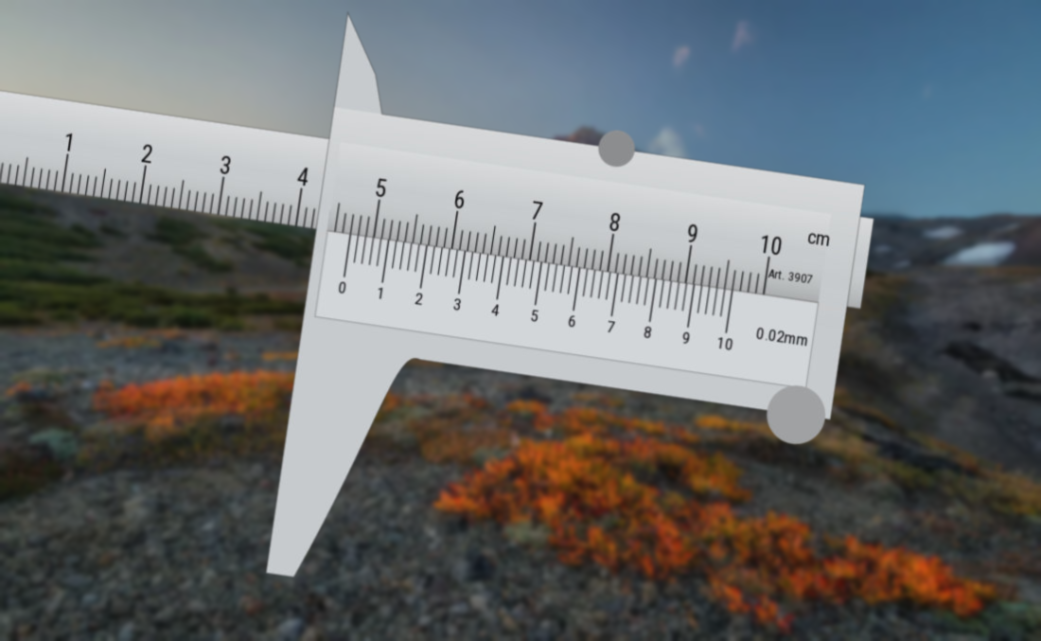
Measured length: 47.0 mm
